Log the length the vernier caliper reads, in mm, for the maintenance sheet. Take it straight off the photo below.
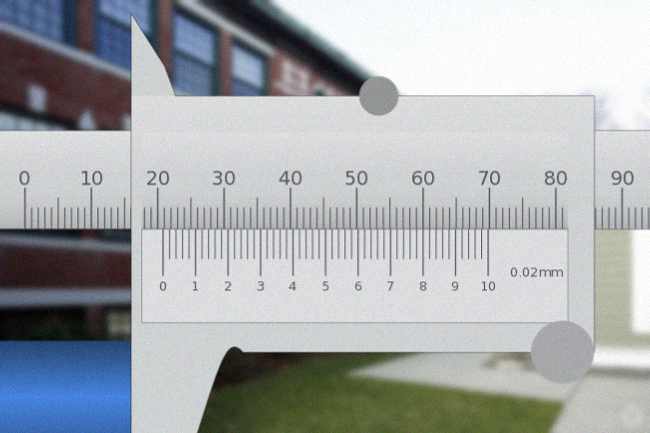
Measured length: 20.8 mm
